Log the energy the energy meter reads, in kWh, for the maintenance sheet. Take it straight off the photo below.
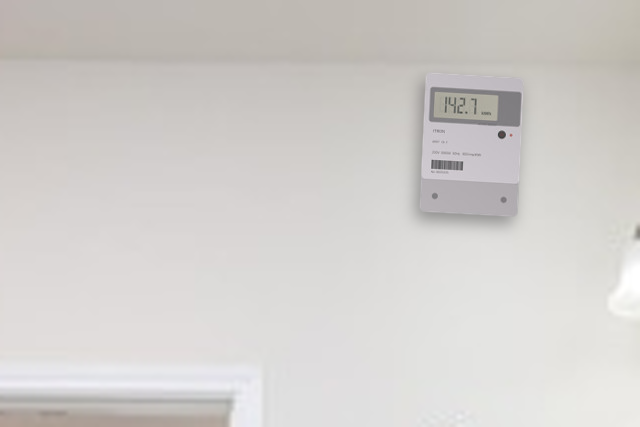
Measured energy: 142.7 kWh
